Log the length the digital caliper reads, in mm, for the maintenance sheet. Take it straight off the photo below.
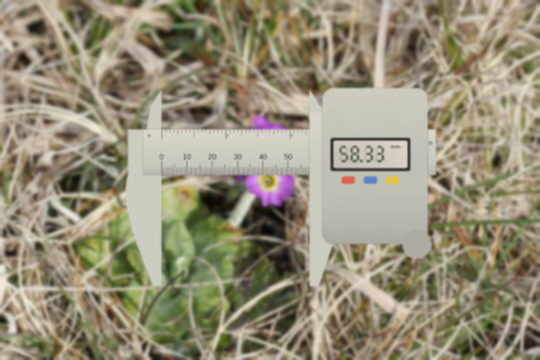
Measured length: 58.33 mm
